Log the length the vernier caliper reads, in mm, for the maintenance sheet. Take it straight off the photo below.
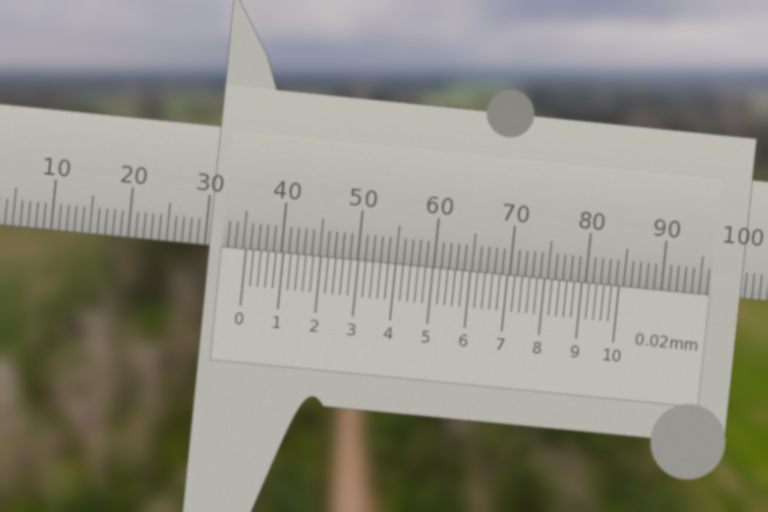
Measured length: 35.4 mm
